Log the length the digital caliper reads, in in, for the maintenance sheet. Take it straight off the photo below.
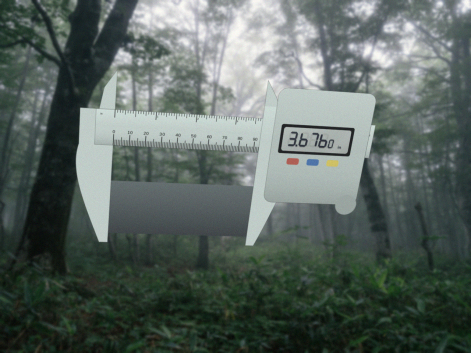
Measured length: 3.6760 in
